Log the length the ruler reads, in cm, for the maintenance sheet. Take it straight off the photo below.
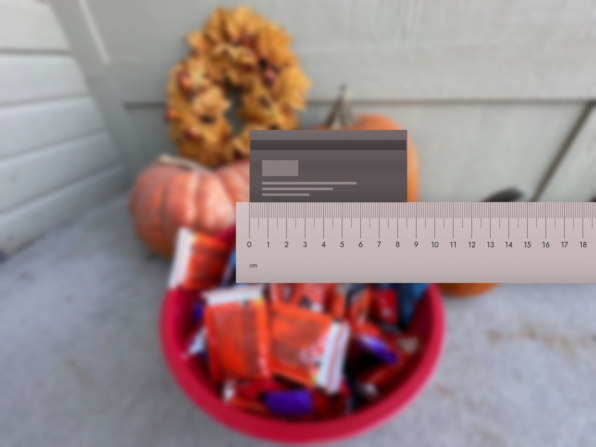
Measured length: 8.5 cm
